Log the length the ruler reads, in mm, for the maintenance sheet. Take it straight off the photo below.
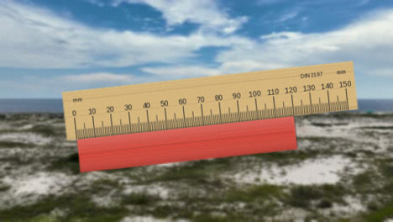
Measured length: 120 mm
